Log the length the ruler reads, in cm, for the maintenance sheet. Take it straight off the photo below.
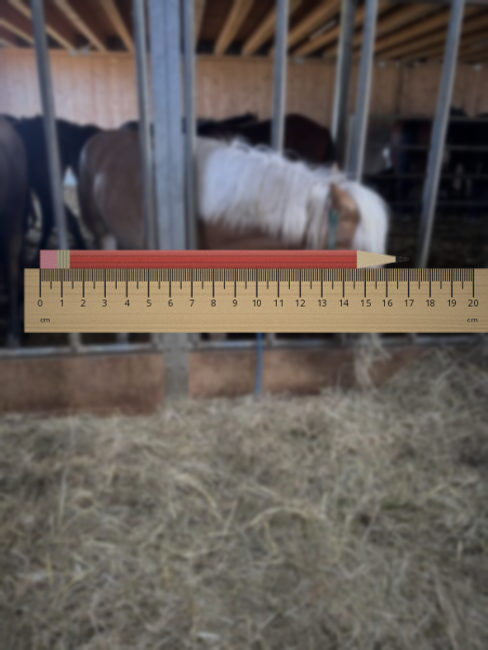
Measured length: 17 cm
